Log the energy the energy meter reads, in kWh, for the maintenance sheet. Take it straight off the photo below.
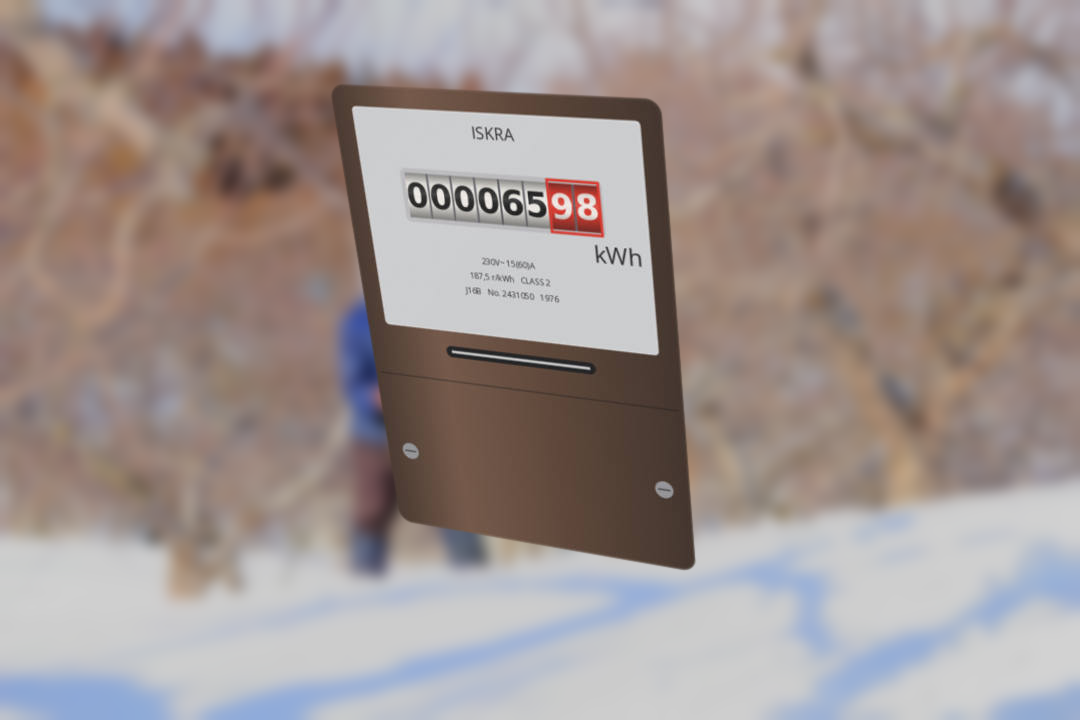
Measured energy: 65.98 kWh
